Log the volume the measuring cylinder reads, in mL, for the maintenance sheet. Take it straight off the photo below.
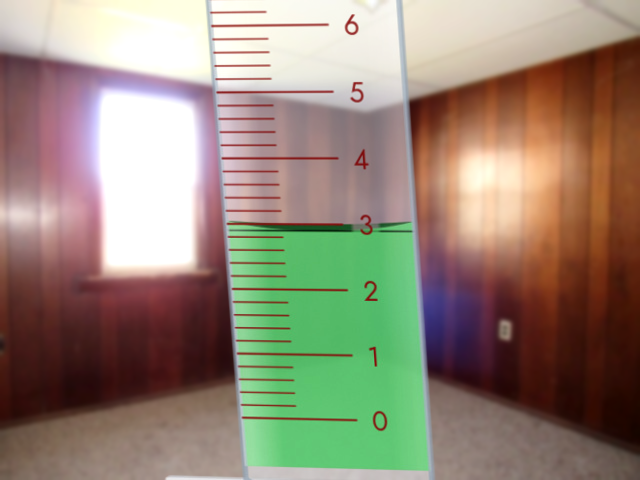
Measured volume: 2.9 mL
